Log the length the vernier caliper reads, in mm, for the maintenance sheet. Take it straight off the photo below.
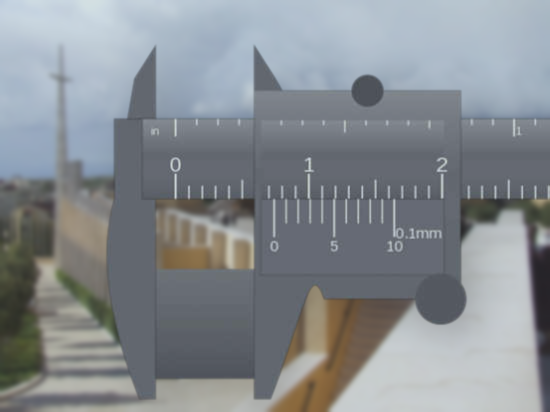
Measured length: 7.4 mm
